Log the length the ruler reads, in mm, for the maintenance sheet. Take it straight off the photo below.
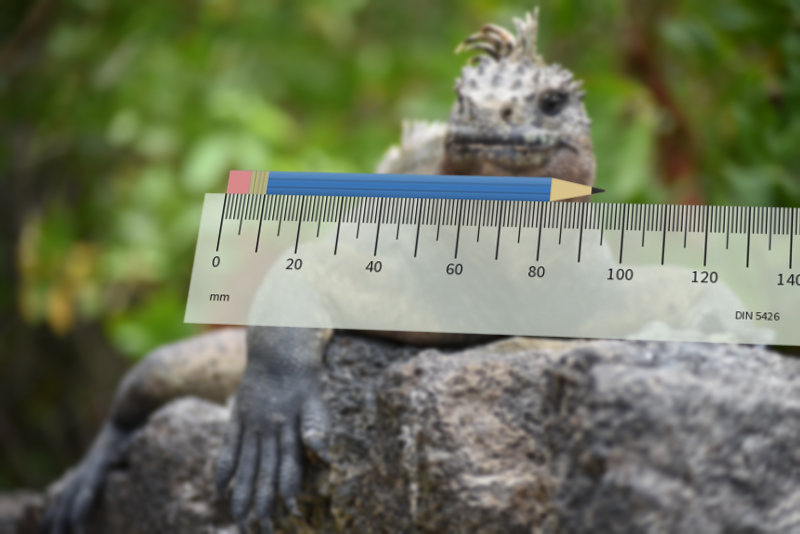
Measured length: 95 mm
